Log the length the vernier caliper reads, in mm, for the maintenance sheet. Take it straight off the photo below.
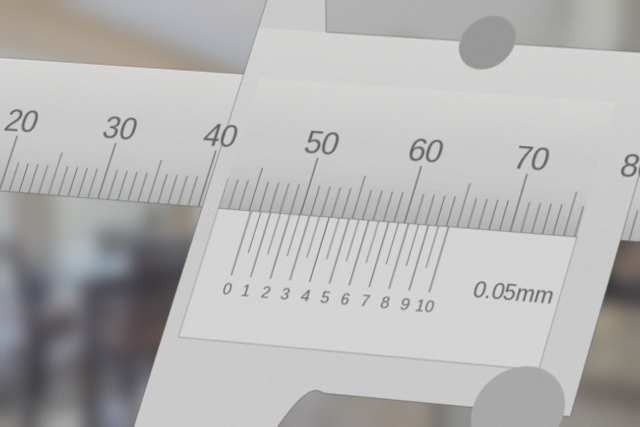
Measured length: 45.2 mm
